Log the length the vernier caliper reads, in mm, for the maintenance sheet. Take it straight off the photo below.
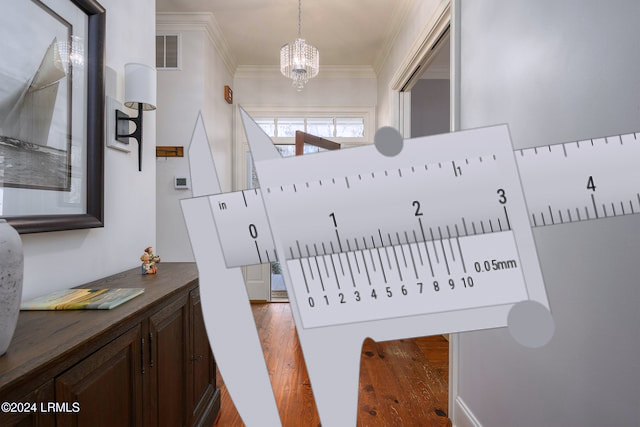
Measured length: 4.8 mm
